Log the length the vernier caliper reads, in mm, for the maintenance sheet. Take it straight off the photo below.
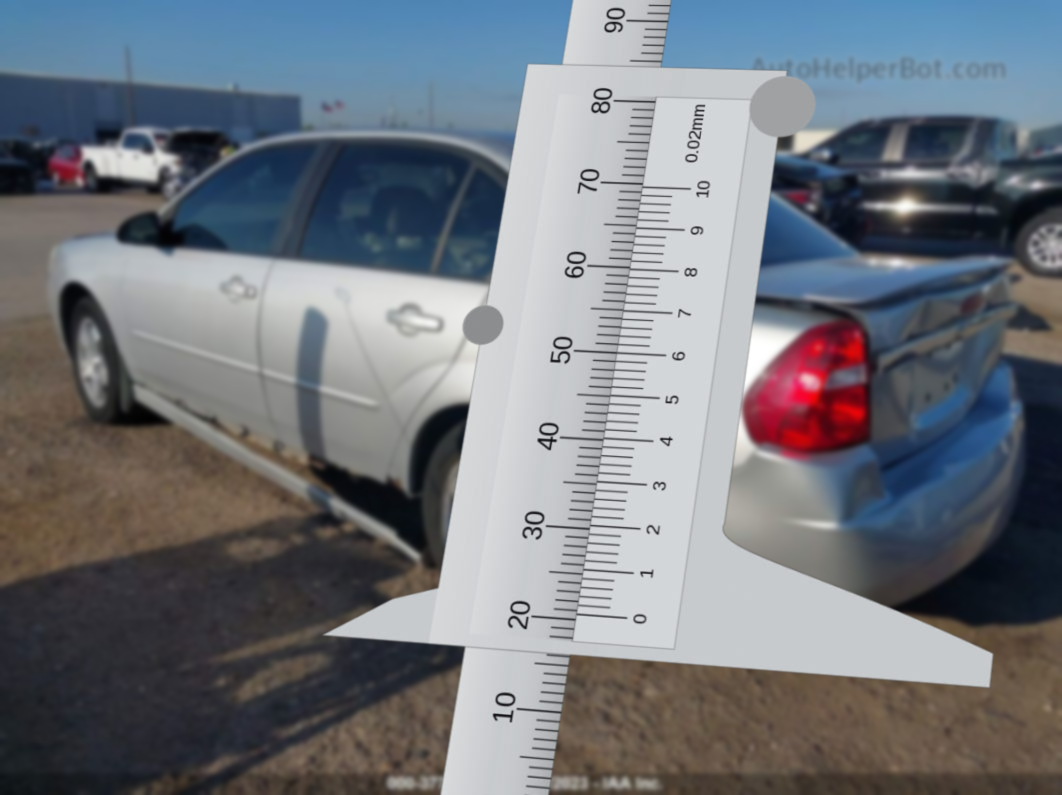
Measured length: 20.6 mm
